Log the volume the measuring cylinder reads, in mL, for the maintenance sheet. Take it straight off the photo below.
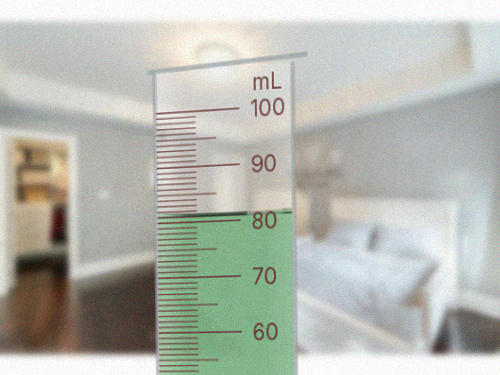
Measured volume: 81 mL
